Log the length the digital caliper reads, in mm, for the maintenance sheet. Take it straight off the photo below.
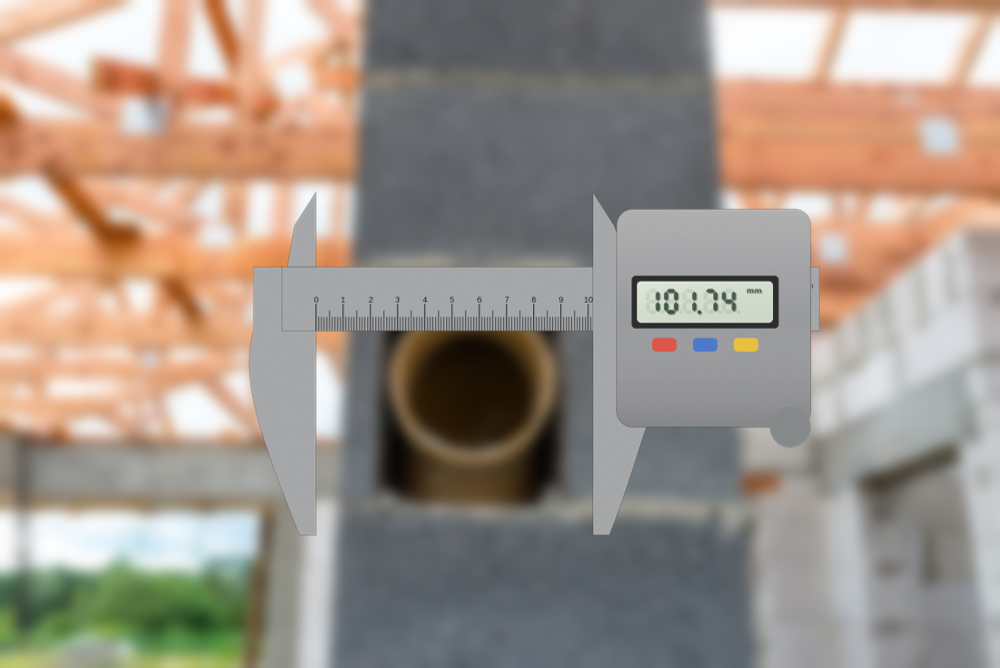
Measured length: 101.74 mm
